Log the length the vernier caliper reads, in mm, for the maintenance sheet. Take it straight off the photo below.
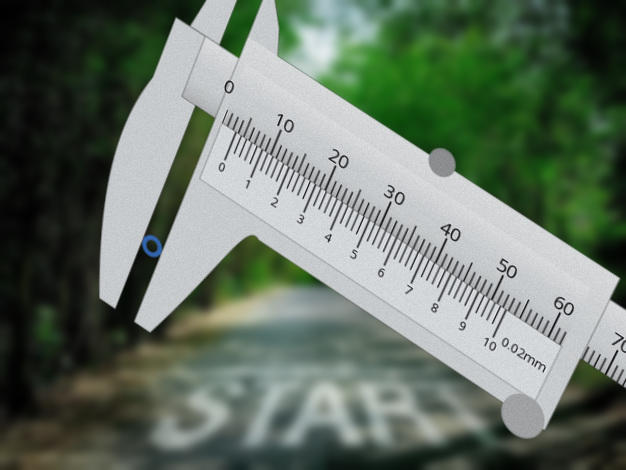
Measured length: 3.6 mm
